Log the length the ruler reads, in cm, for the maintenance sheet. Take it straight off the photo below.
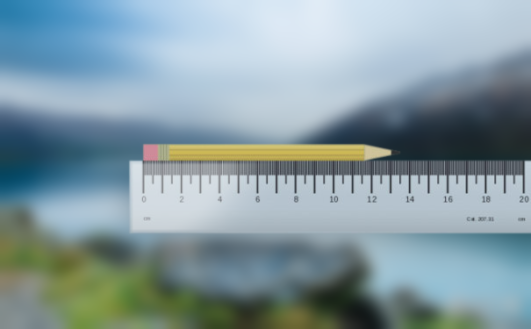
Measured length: 13.5 cm
